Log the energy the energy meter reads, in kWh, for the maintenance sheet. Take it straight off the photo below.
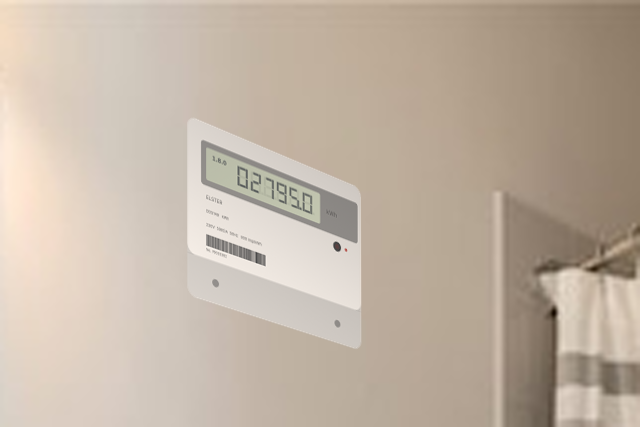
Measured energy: 2795.0 kWh
